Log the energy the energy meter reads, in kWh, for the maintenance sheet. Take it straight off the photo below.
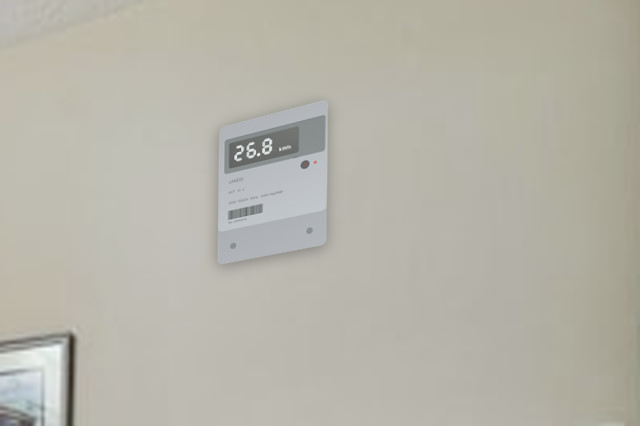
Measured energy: 26.8 kWh
